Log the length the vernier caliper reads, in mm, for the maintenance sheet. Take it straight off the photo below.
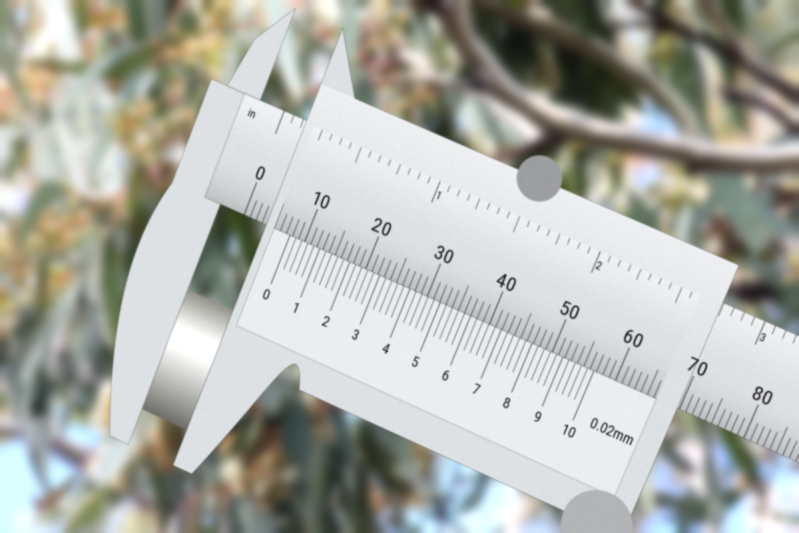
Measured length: 7.6 mm
